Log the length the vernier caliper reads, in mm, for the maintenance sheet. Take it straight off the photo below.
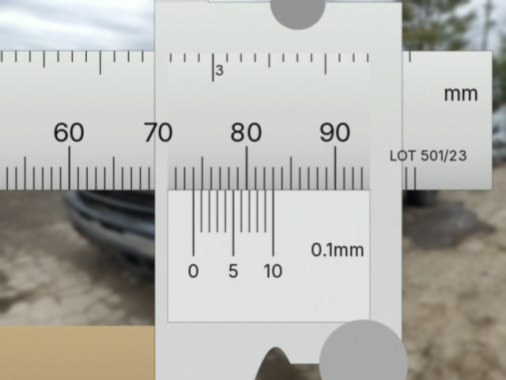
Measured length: 74.0 mm
